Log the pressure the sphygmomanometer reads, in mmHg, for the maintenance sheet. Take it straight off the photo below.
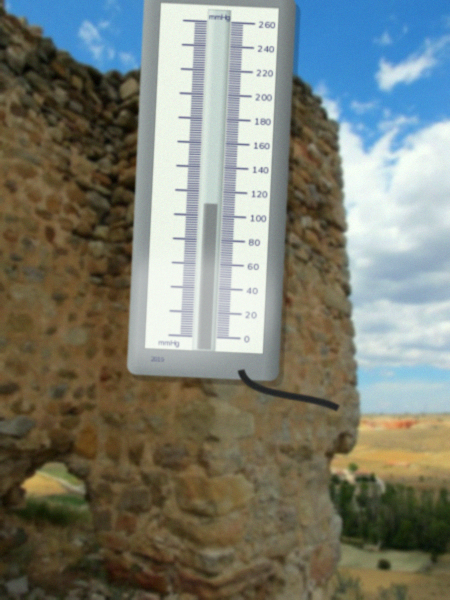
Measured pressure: 110 mmHg
